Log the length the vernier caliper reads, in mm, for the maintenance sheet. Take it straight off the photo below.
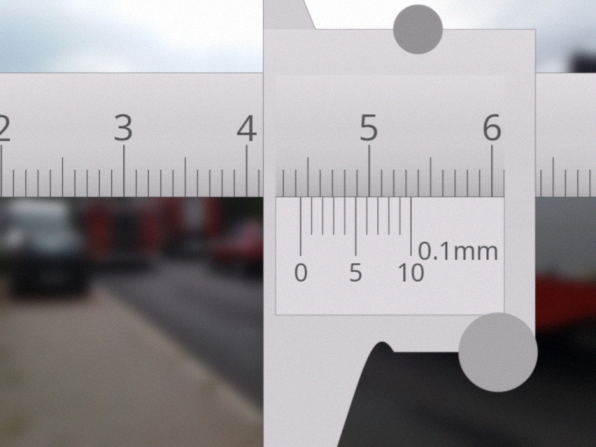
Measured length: 44.4 mm
